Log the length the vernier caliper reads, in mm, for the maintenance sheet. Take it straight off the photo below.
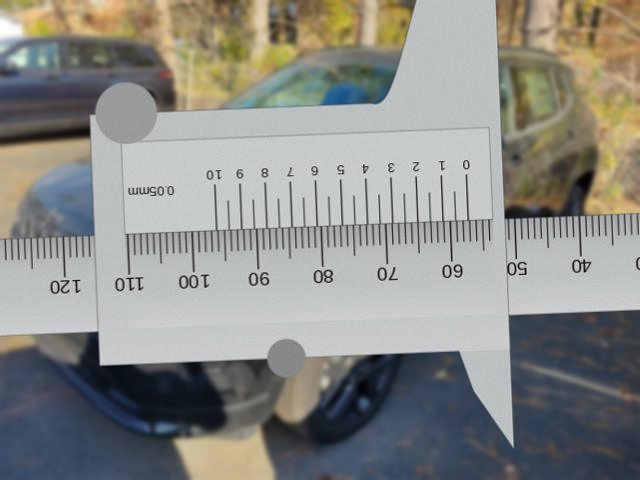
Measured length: 57.2 mm
